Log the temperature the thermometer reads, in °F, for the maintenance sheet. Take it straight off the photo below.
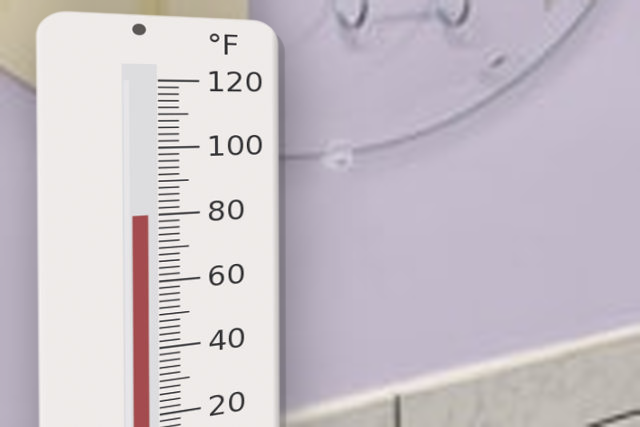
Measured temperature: 80 °F
